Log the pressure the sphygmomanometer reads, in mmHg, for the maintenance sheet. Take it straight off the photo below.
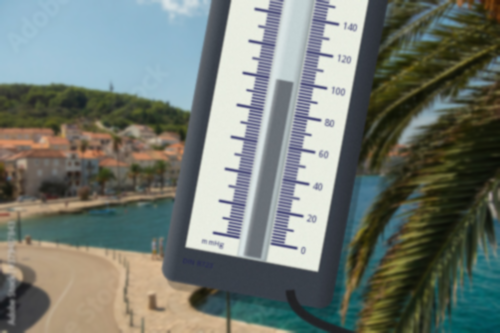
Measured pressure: 100 mmHg
